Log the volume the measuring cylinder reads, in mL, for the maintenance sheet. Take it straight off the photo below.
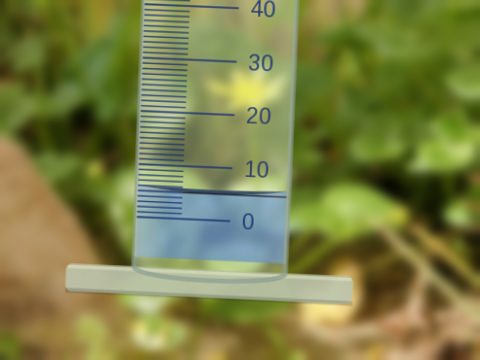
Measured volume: 5 mL
